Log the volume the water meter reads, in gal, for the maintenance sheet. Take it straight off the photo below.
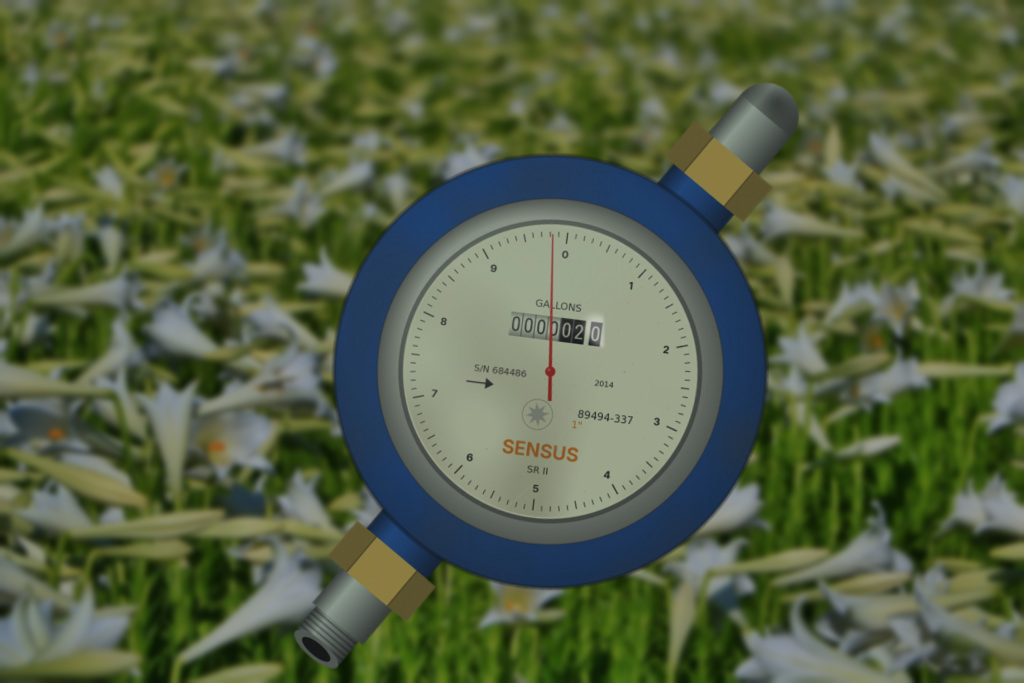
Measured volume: 19.8 gal
